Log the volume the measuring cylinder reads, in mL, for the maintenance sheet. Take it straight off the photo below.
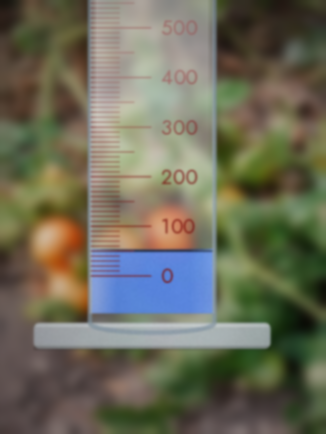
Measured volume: 50 mL
